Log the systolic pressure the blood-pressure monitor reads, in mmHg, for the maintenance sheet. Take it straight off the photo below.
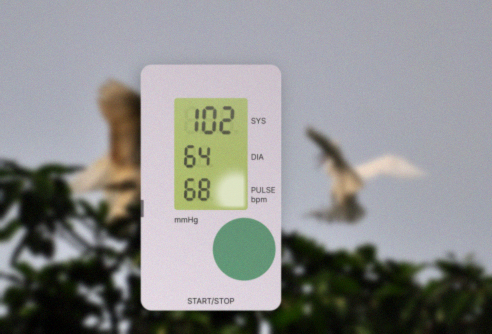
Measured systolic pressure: 102 mmHg
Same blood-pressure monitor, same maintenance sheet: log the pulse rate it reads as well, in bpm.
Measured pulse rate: 68 bpm
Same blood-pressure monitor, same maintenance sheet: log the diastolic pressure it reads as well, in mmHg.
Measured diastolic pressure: 64 mmHg
